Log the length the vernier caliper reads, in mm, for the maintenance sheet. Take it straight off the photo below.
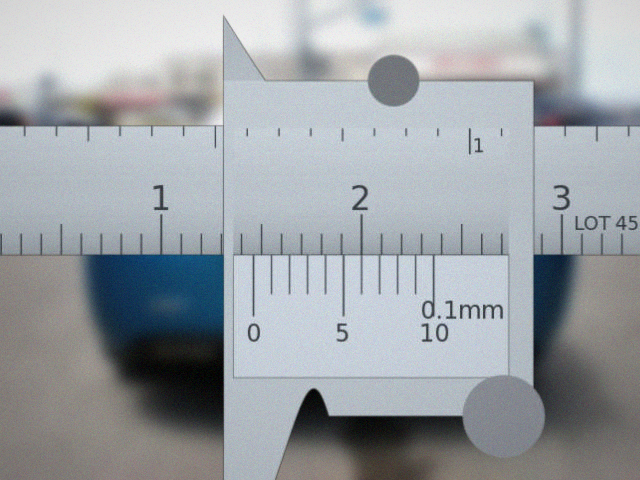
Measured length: 14.6 mm
